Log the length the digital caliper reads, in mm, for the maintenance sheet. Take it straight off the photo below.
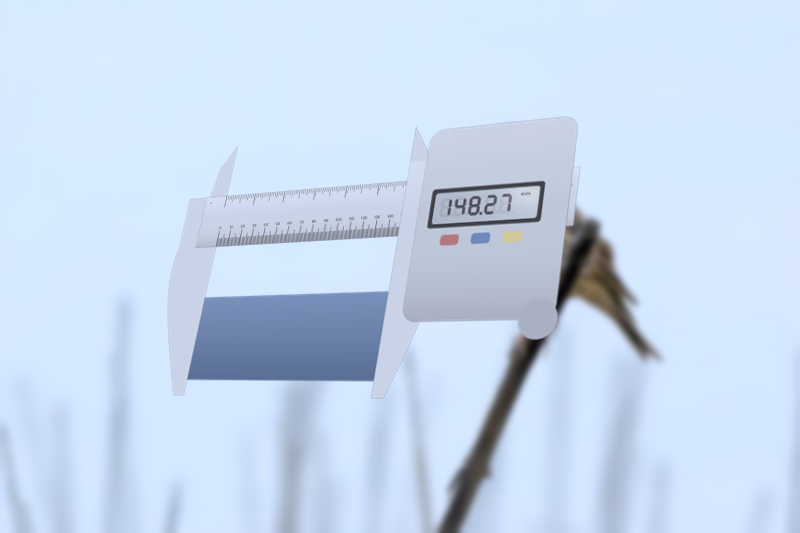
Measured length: 148.27 mm
